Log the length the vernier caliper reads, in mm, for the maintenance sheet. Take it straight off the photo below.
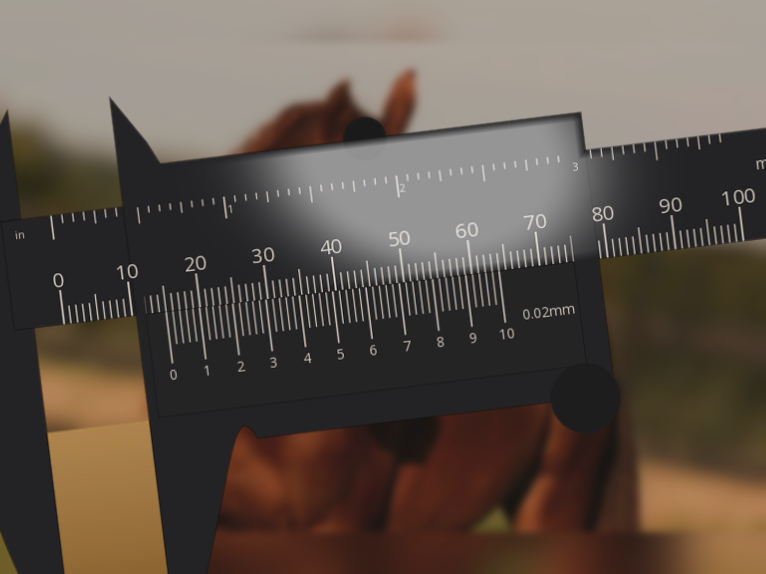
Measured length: 15.0 mm
